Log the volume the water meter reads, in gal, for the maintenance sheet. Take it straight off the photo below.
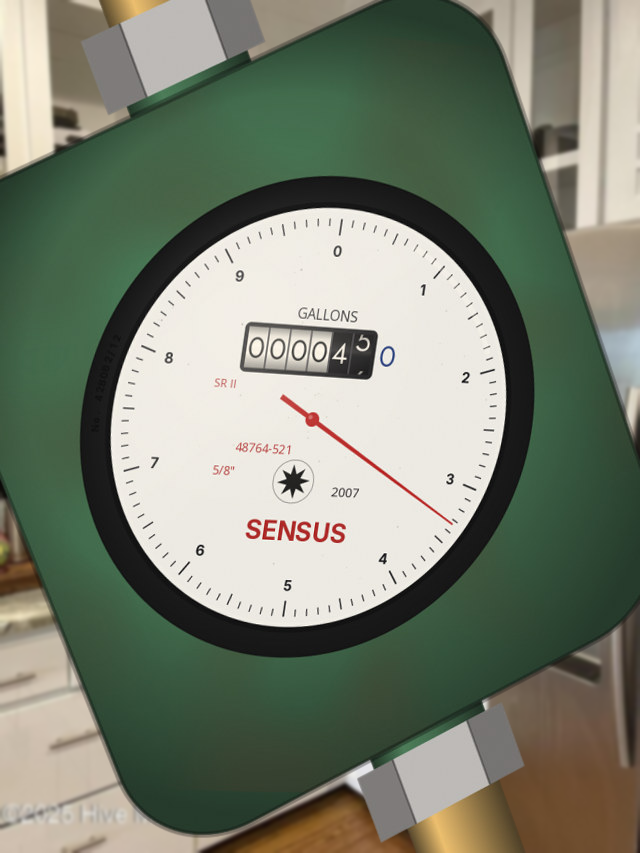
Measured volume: 453.3 gal
